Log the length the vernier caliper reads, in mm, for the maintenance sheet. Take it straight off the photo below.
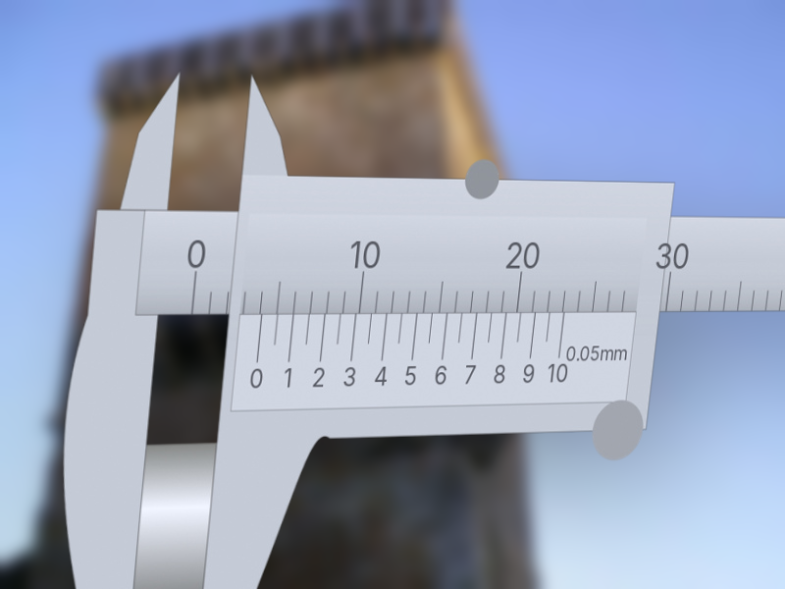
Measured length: 4.1 mm
